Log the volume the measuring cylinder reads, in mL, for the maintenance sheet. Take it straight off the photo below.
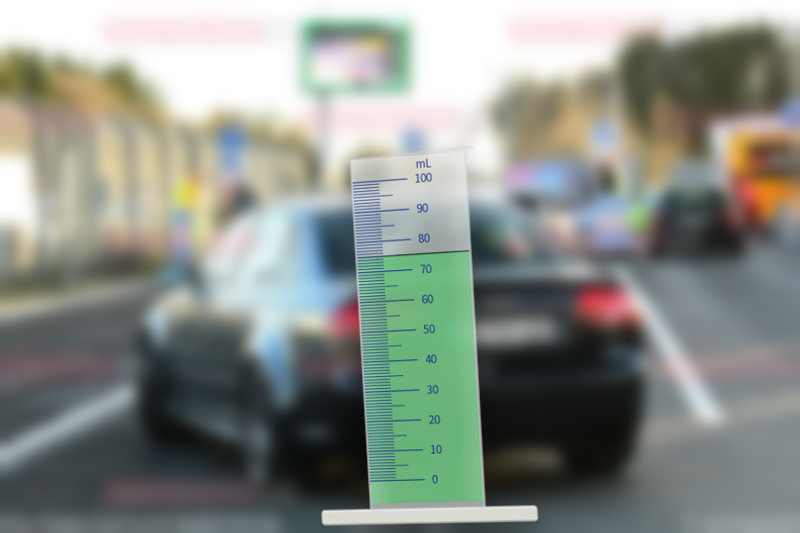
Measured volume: 75 mL
